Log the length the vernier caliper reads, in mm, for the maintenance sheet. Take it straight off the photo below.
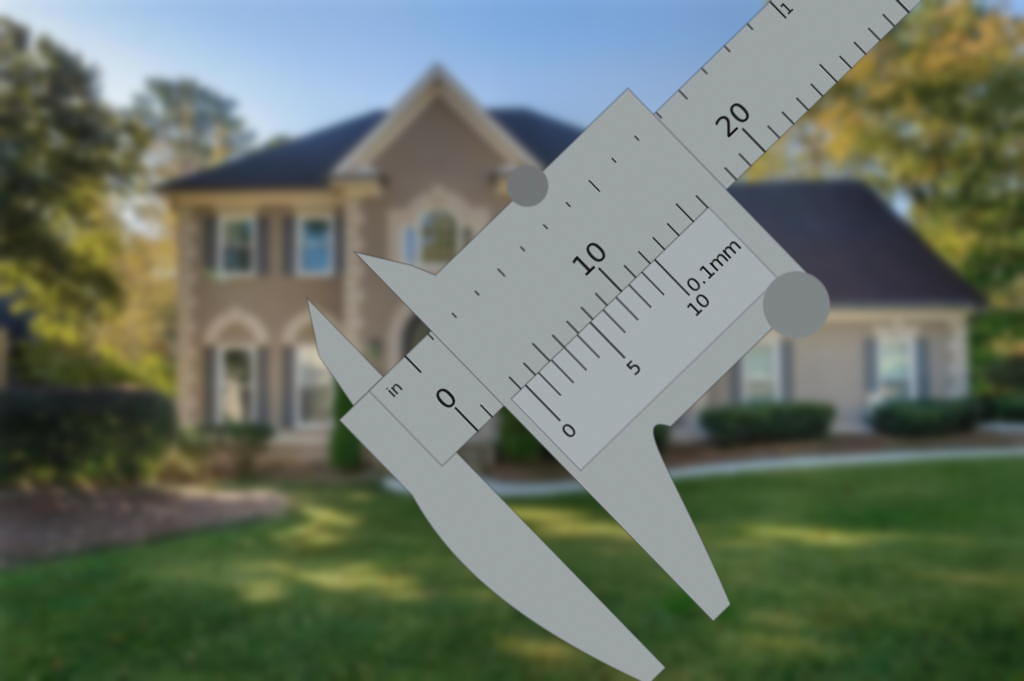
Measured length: 3.3 mm
